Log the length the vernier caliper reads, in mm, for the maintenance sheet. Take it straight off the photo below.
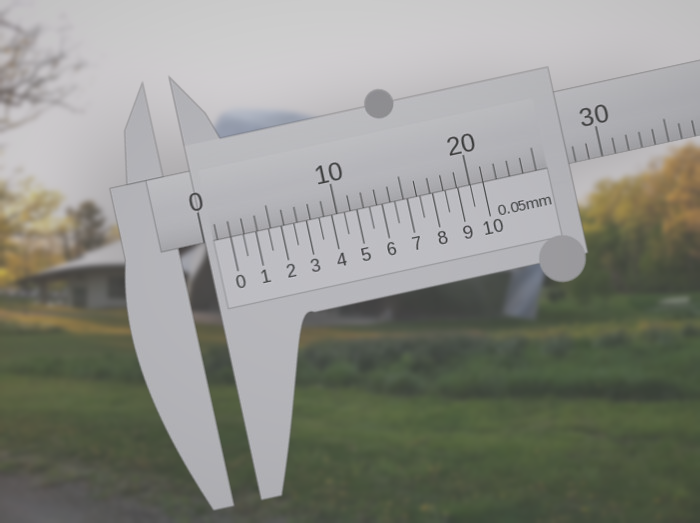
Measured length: 2.0 mm
